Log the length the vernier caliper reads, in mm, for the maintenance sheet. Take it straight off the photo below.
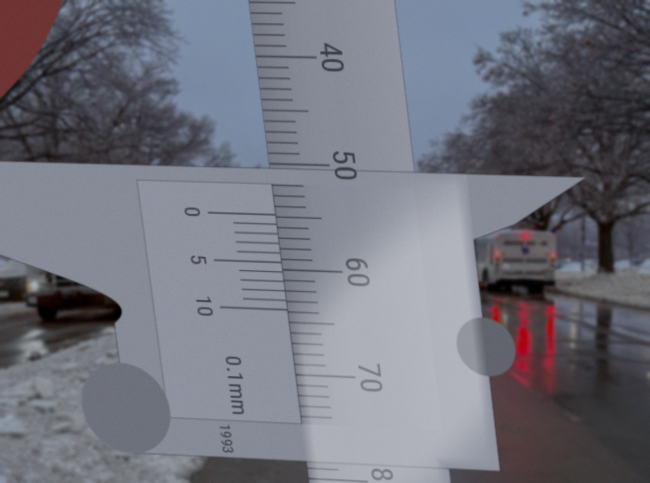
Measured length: 54.8 mm
